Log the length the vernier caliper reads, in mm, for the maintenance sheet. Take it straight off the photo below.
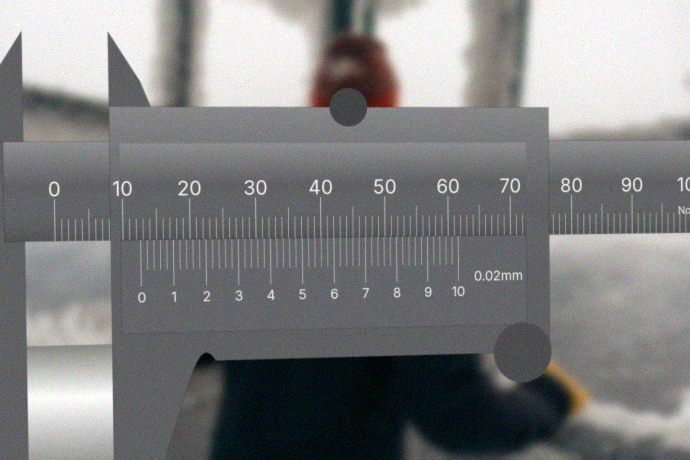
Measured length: 12.6 mm
